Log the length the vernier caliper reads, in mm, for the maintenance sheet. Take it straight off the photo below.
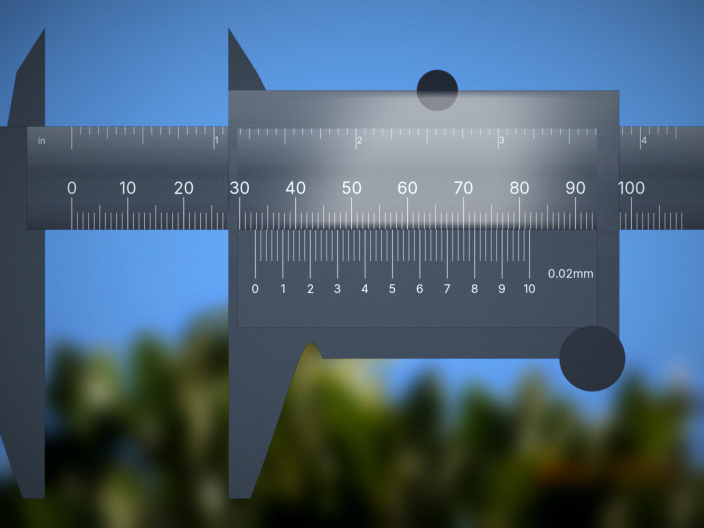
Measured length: 32.8 mm
